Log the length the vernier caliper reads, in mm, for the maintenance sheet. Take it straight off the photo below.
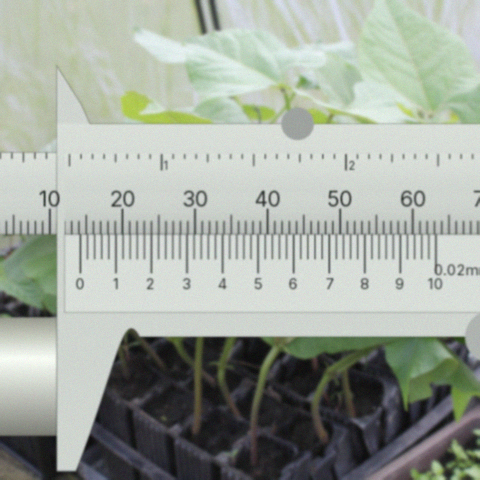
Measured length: 14.2 mm
